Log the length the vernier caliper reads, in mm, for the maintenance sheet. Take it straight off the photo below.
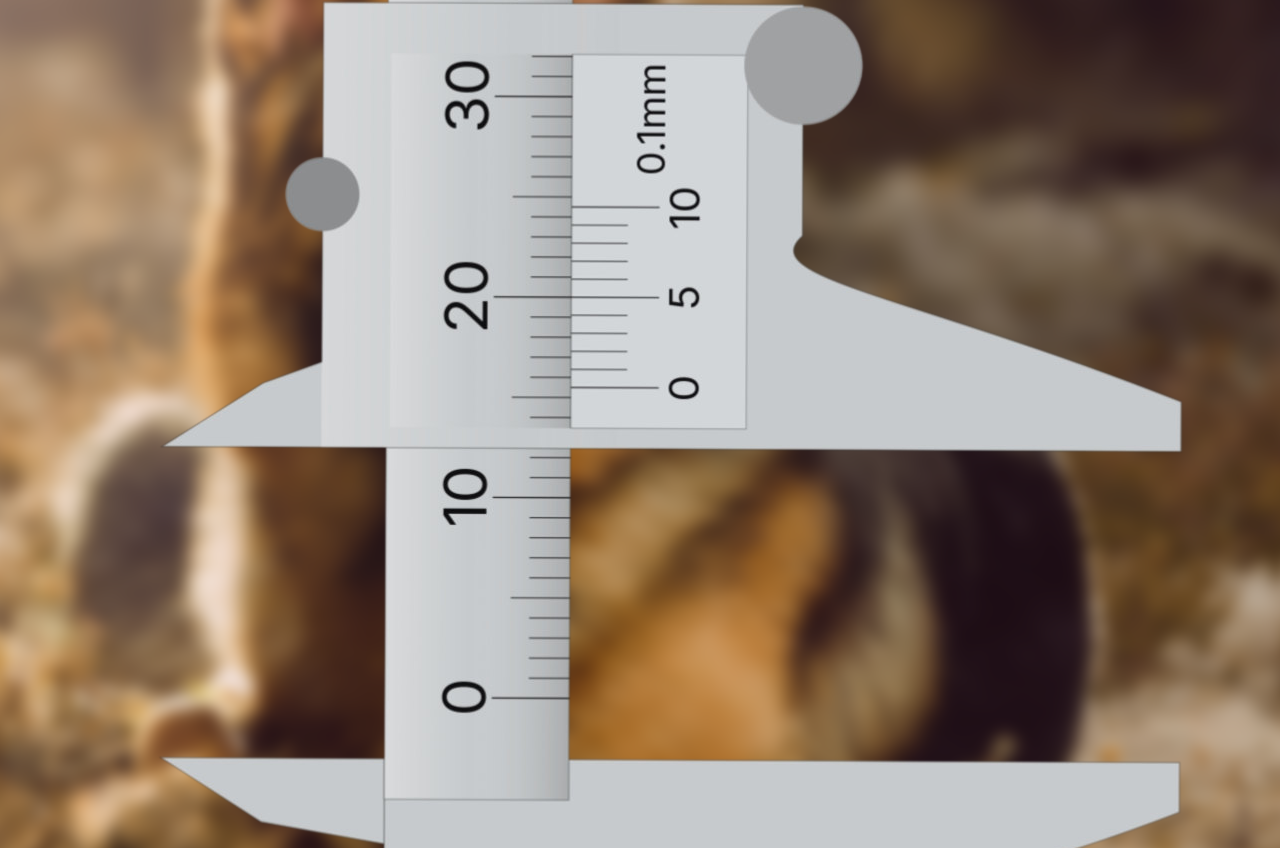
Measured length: 15.5 mm
